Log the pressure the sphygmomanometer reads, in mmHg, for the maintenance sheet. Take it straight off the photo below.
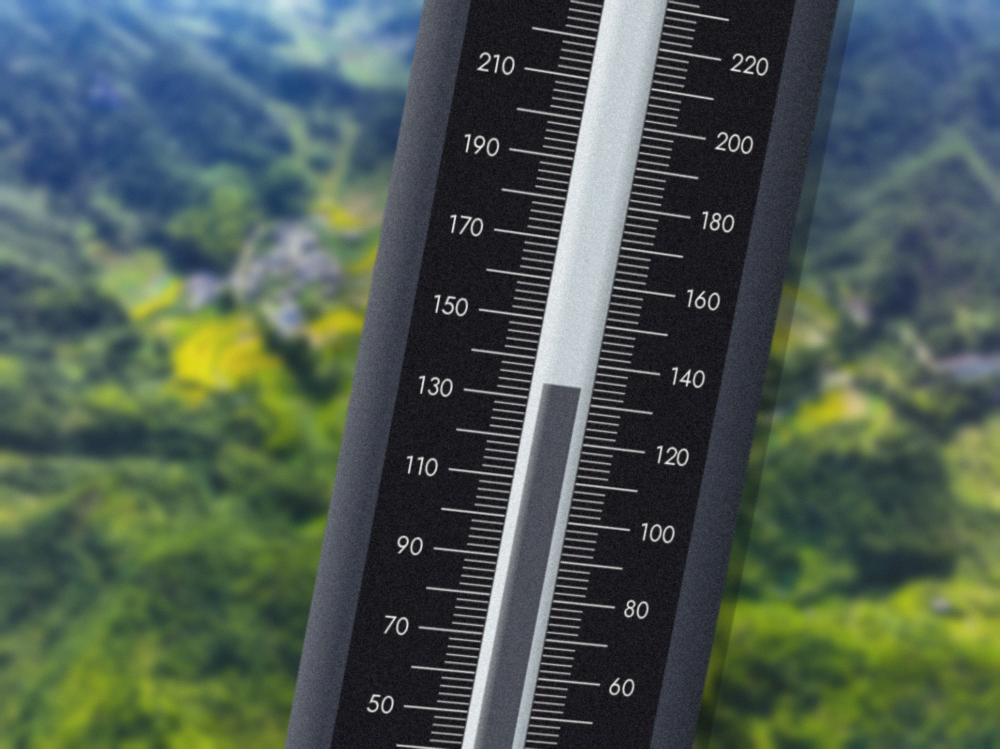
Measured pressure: 134 mmHg
